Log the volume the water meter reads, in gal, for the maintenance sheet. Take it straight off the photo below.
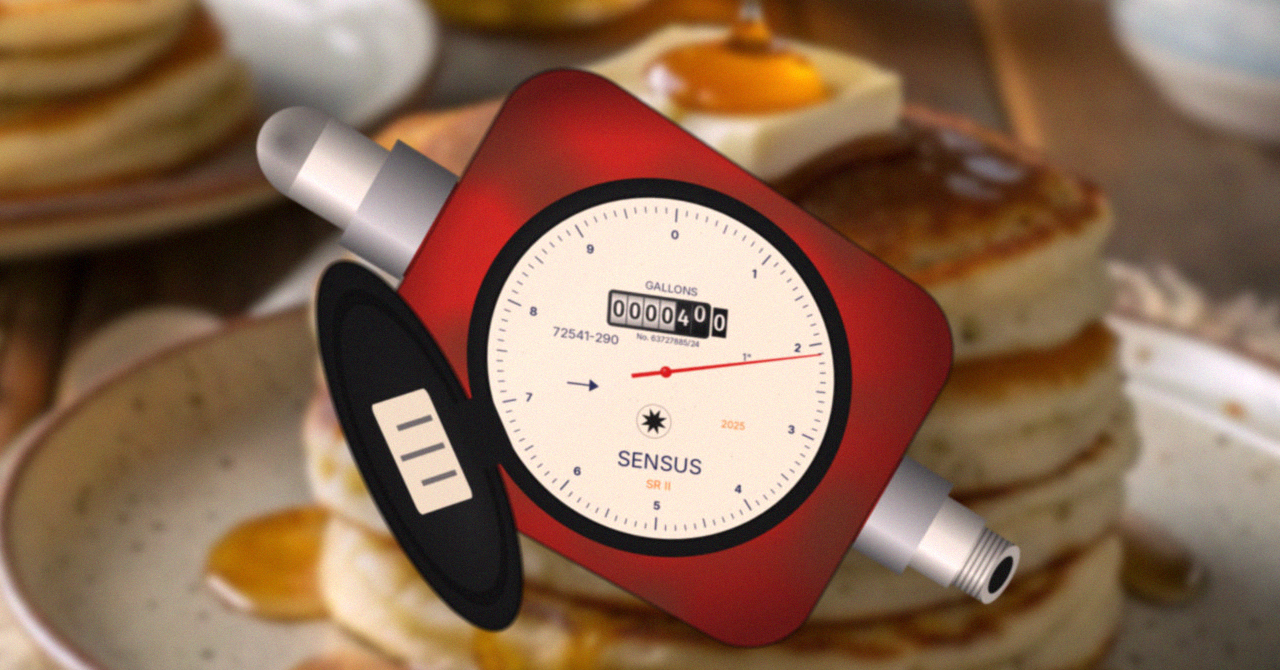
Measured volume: 402.1 gal
